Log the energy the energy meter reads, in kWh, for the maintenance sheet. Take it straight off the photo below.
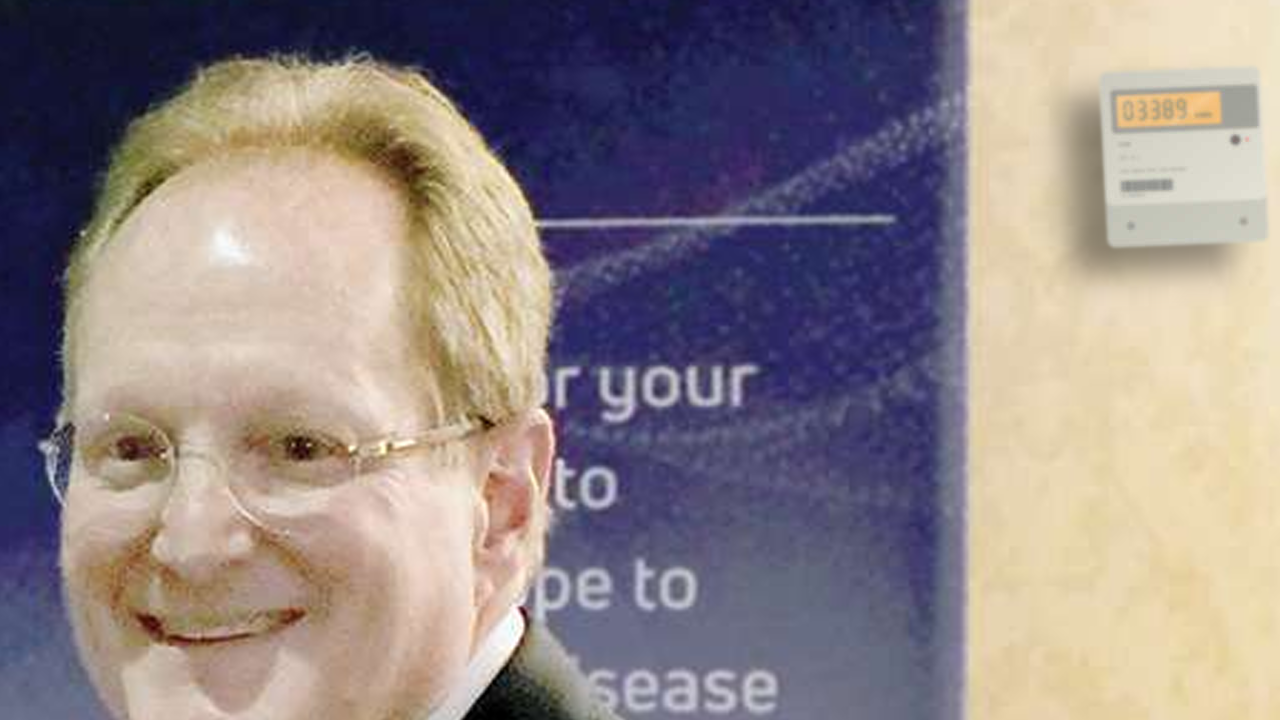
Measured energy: 3389 kWh
